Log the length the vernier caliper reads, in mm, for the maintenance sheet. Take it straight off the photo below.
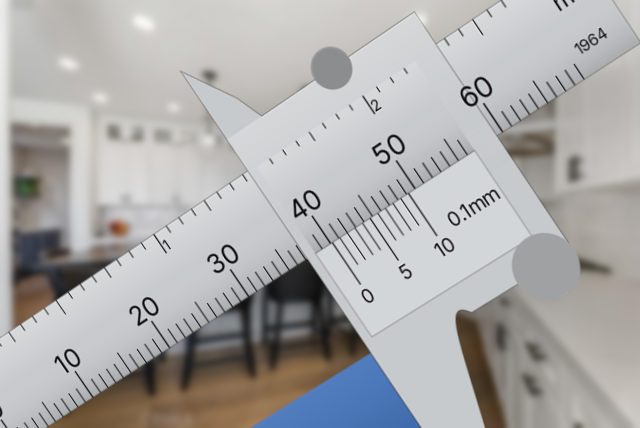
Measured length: 40.2 mm
